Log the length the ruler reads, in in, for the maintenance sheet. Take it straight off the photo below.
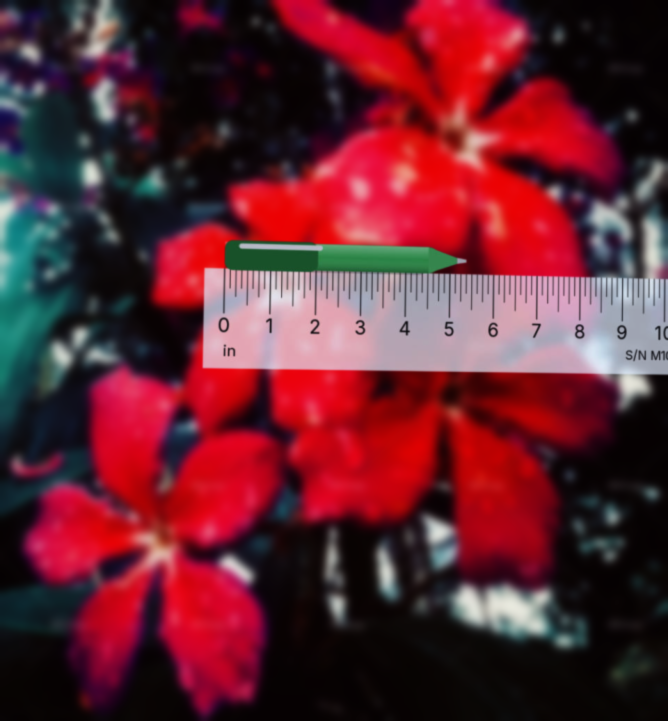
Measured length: 5.375 in
